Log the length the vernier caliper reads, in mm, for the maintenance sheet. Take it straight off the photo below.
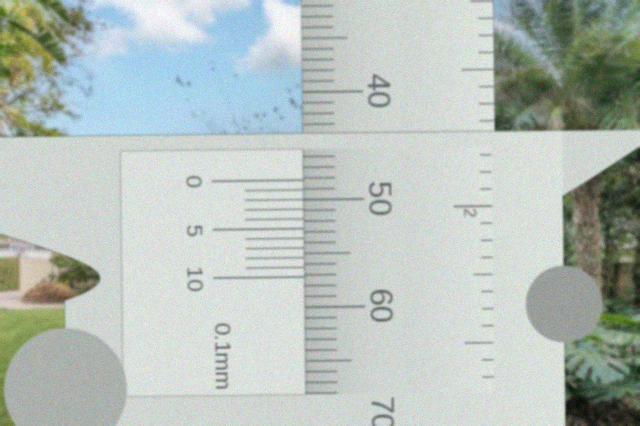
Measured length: 48.2 mm
